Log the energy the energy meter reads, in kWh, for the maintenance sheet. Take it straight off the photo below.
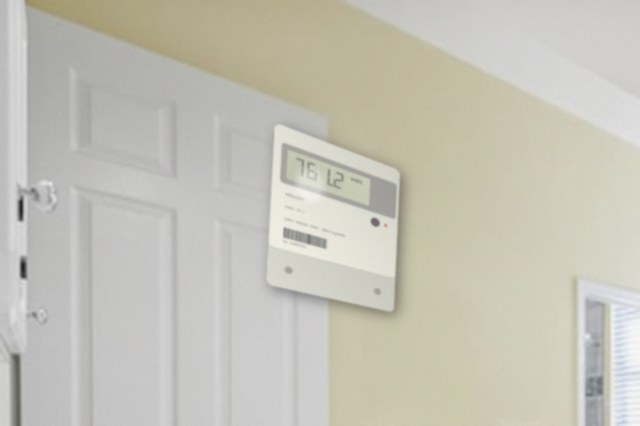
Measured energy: 761.2 kWh
